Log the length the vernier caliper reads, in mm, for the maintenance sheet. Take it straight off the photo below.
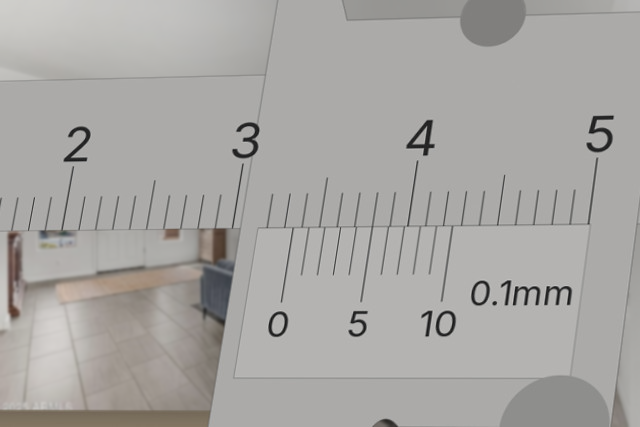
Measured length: 33.5 mm
